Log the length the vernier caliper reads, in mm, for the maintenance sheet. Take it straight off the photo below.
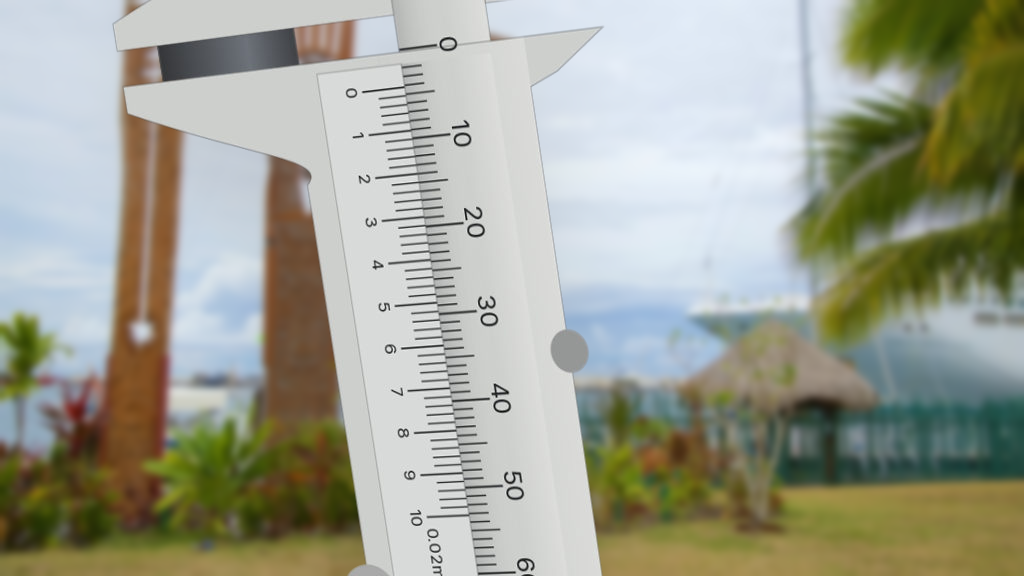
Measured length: 4.2 mm
